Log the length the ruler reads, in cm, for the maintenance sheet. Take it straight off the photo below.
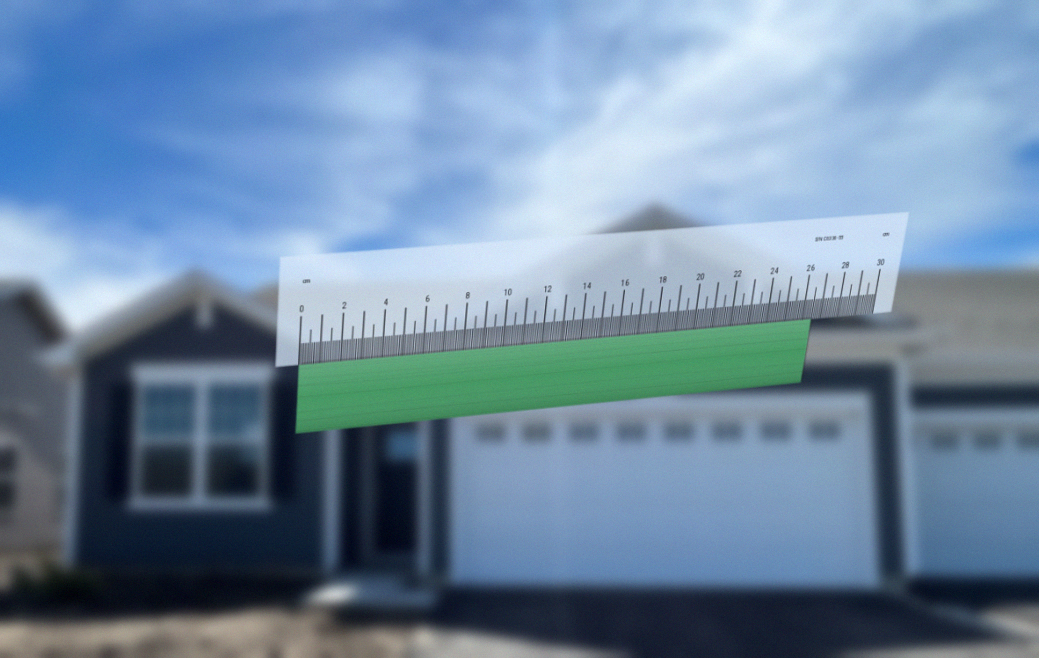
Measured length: 26.5 cm
